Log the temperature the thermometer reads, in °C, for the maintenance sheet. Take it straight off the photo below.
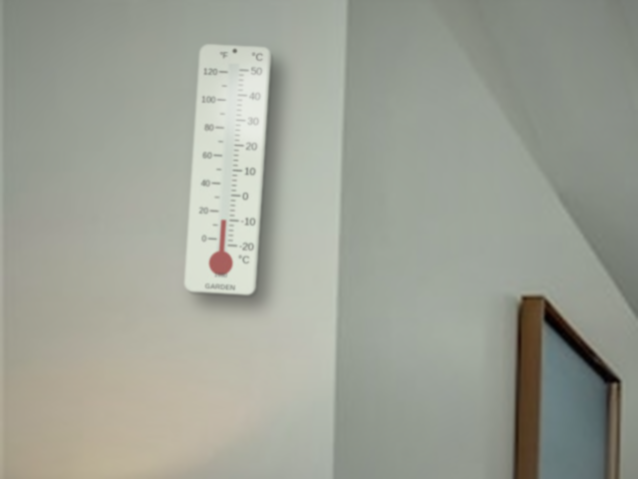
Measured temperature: -10 °C
